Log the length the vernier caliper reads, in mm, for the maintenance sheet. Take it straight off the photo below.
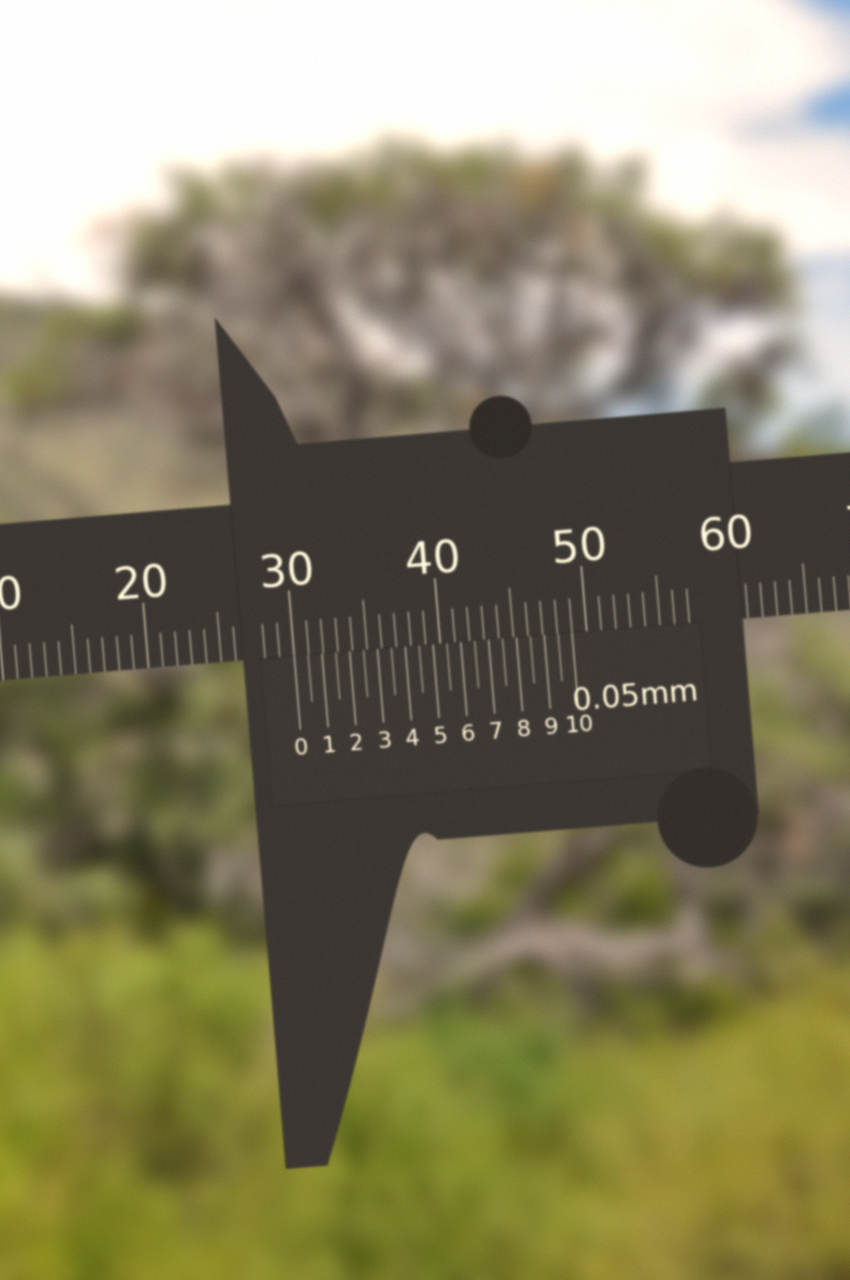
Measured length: 30.0 mm
